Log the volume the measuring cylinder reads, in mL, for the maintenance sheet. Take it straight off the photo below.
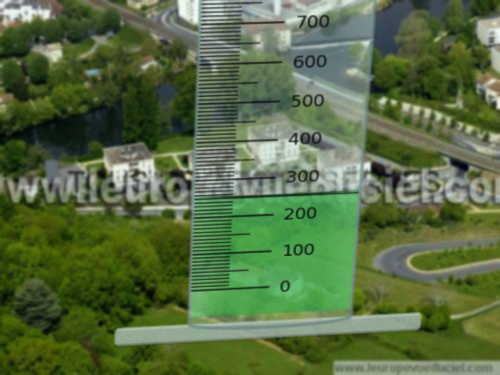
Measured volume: 250 mL
